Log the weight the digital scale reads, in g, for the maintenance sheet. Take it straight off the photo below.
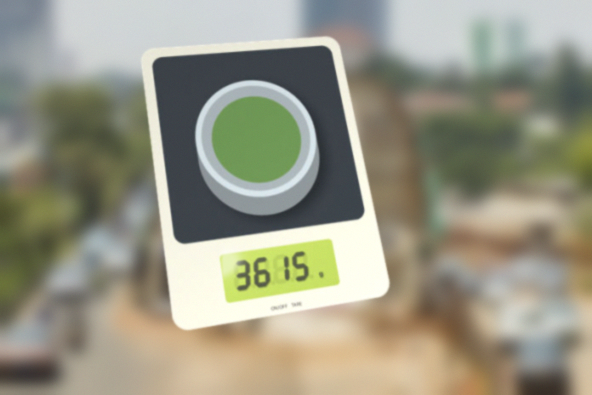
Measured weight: 3615 g
